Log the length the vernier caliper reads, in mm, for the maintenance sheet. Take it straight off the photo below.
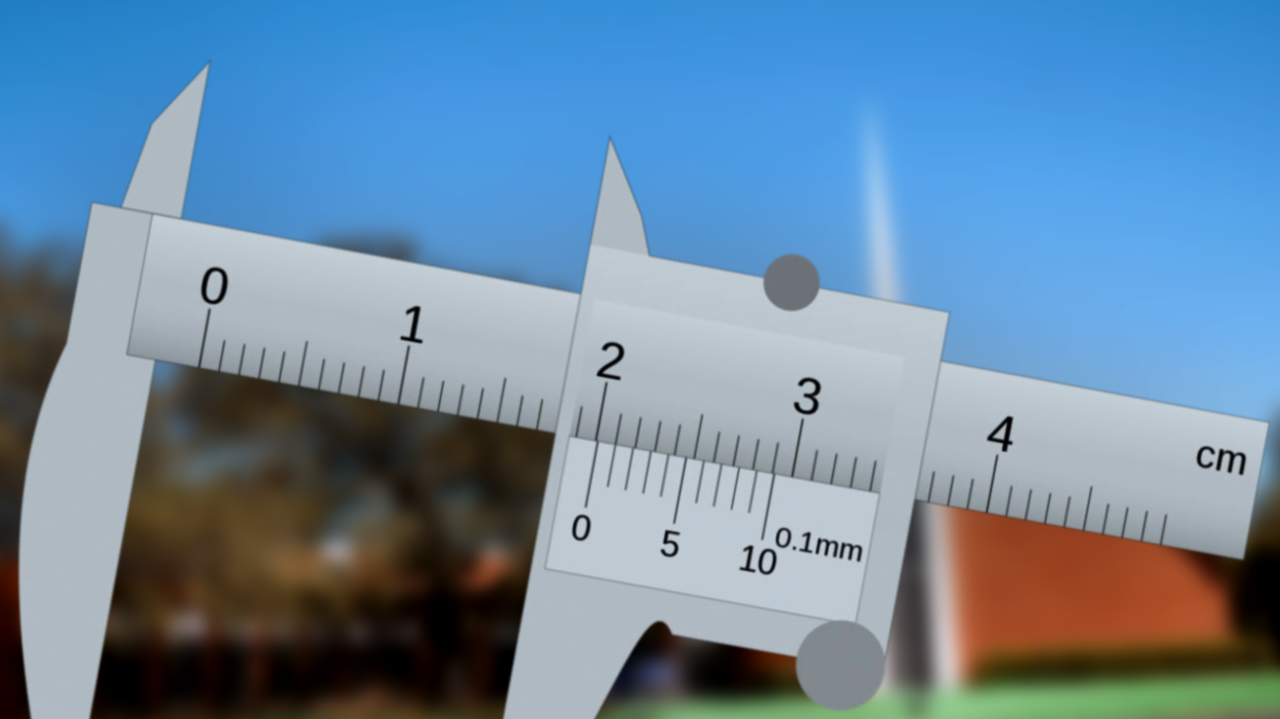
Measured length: 20.1 mm
